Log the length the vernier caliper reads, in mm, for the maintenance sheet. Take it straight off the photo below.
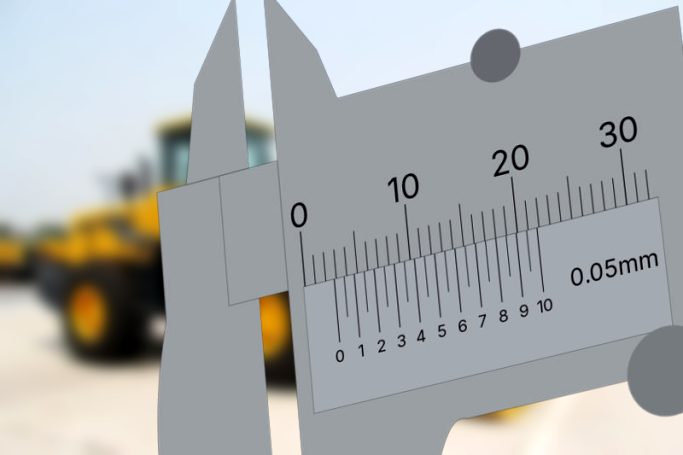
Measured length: 2.8 mm
